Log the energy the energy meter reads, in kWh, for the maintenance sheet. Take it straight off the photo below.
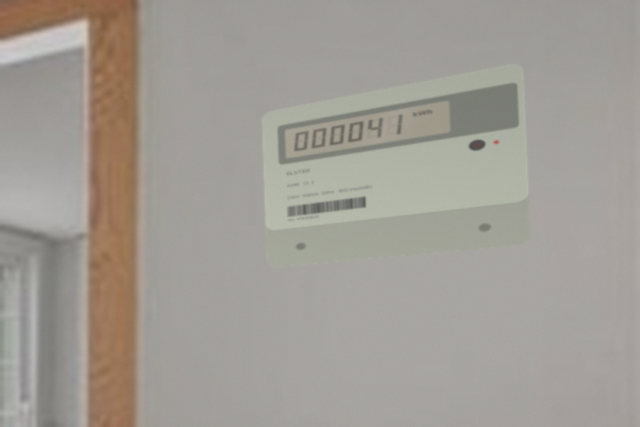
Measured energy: 41 kWh
